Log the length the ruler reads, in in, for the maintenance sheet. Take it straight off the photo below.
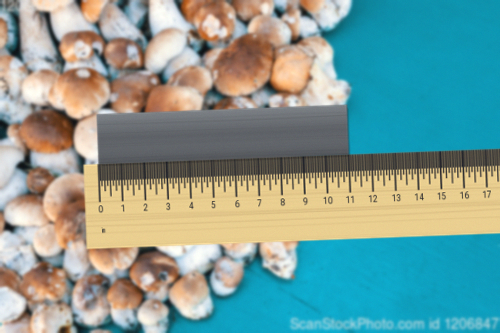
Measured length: 11 in
